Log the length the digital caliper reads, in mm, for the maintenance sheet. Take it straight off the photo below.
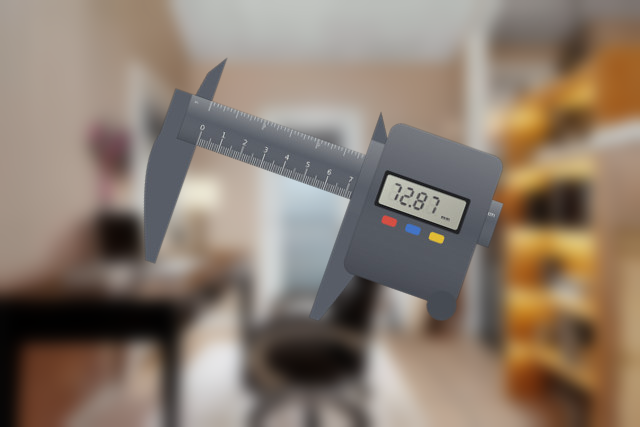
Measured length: 72.87 mm
